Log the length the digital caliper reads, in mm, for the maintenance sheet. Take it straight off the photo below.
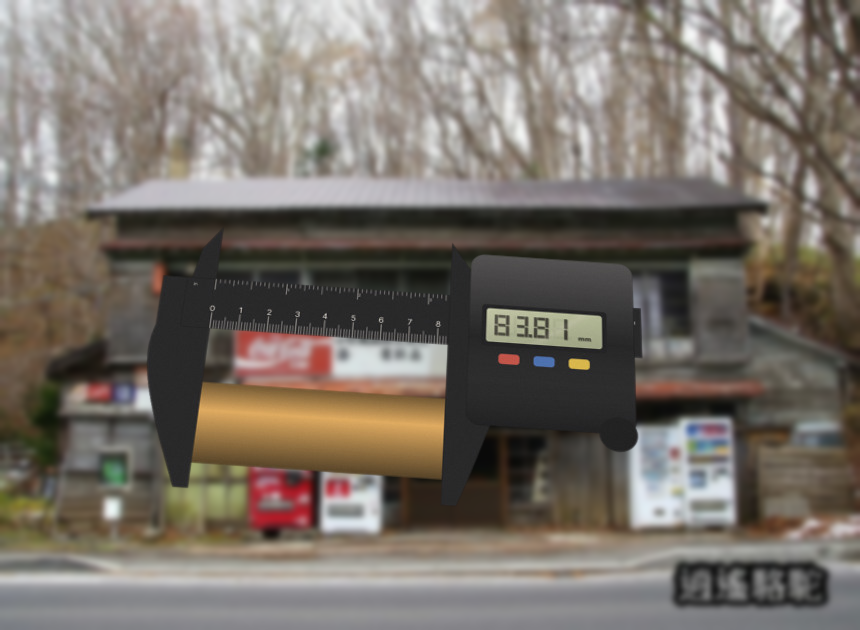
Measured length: 83.81 mm
